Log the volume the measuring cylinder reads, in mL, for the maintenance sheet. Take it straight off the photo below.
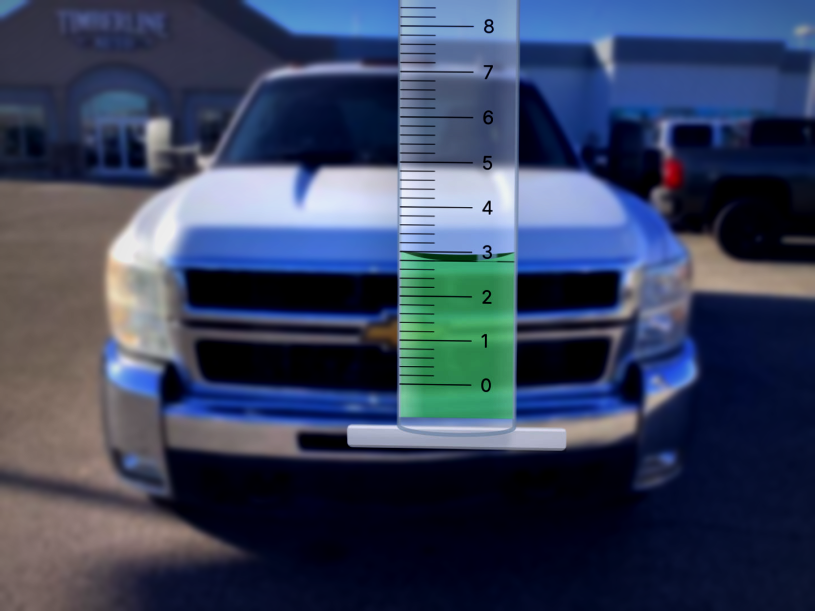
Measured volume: 2.8 mL
